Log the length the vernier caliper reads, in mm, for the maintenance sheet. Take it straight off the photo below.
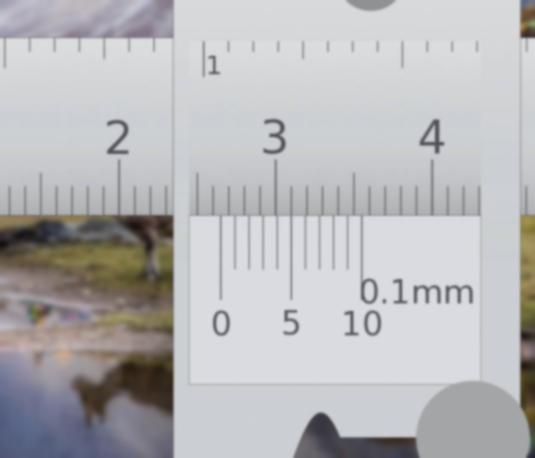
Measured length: 26.5 mm
